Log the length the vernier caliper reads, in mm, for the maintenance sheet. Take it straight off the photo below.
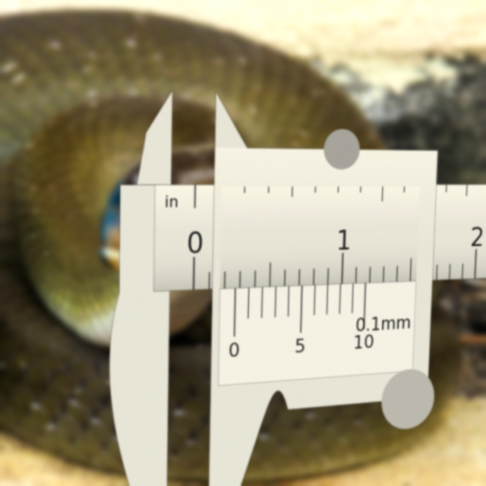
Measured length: 2.7 mm
